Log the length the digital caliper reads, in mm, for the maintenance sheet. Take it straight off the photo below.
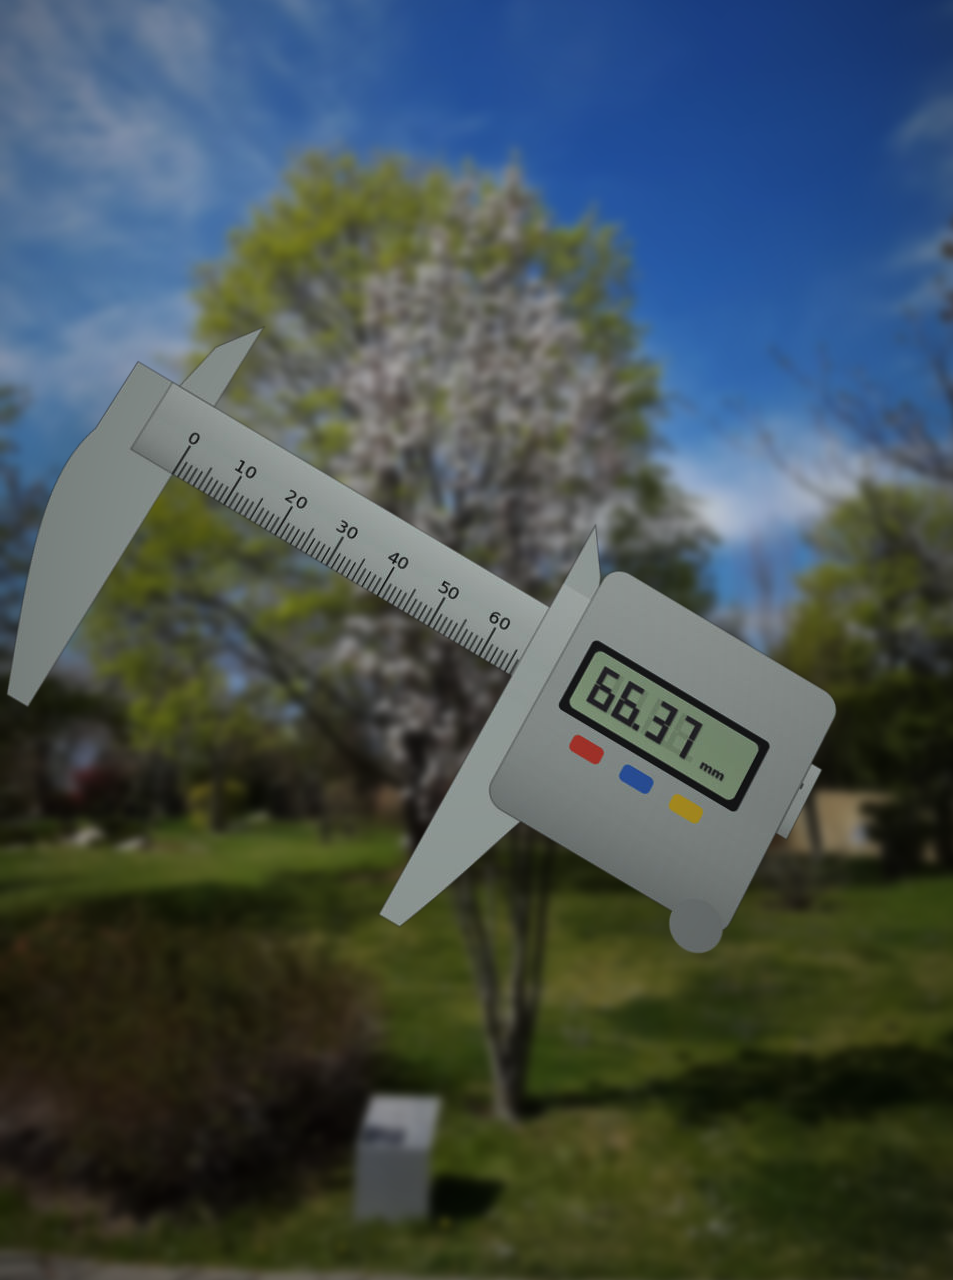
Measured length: 66.37 mm
